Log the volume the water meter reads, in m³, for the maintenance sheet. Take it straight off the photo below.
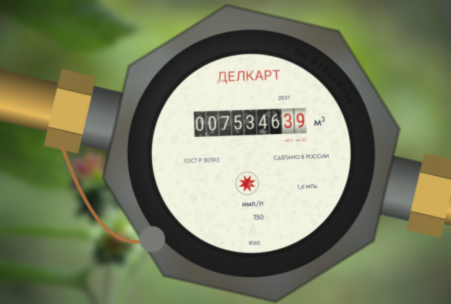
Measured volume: 75346.39 m³
